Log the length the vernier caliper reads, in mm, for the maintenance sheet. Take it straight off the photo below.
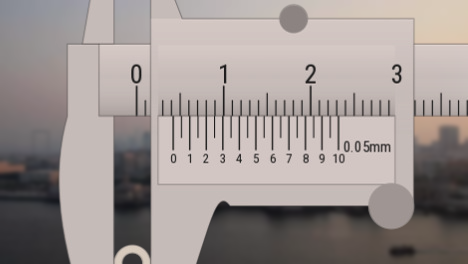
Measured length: 4.2 mm
